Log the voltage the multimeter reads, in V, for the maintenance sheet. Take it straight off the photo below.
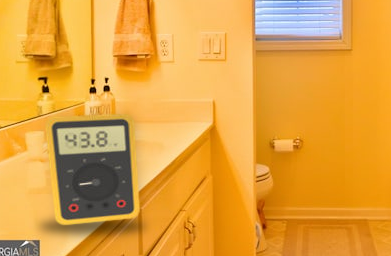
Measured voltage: 43.8 V
